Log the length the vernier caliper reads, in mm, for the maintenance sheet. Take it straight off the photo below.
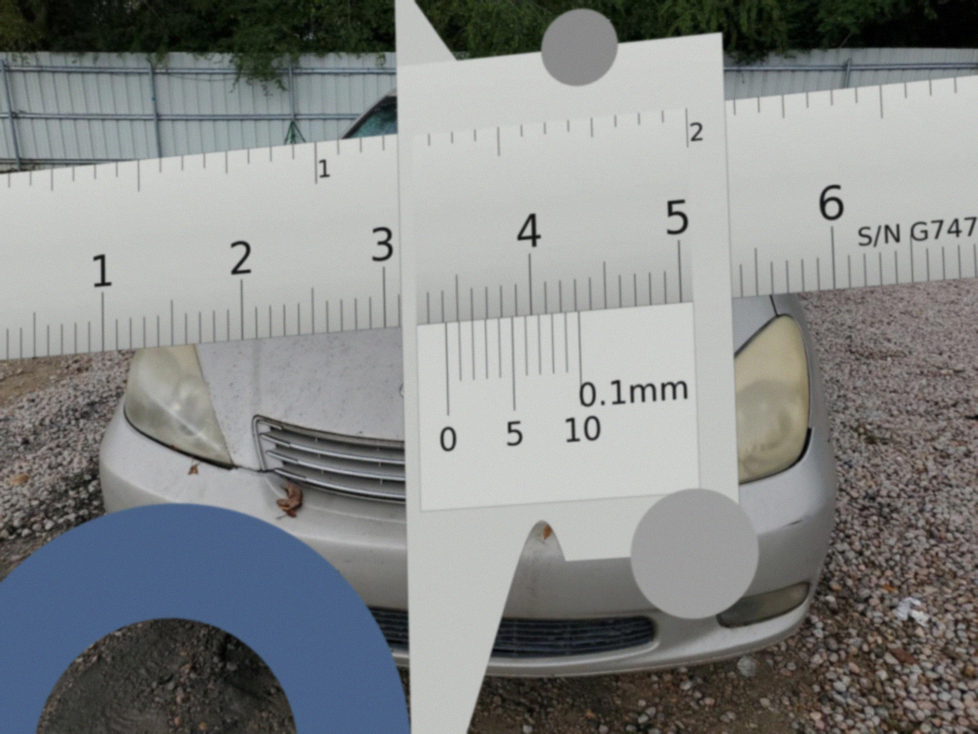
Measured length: 34.2 mm
